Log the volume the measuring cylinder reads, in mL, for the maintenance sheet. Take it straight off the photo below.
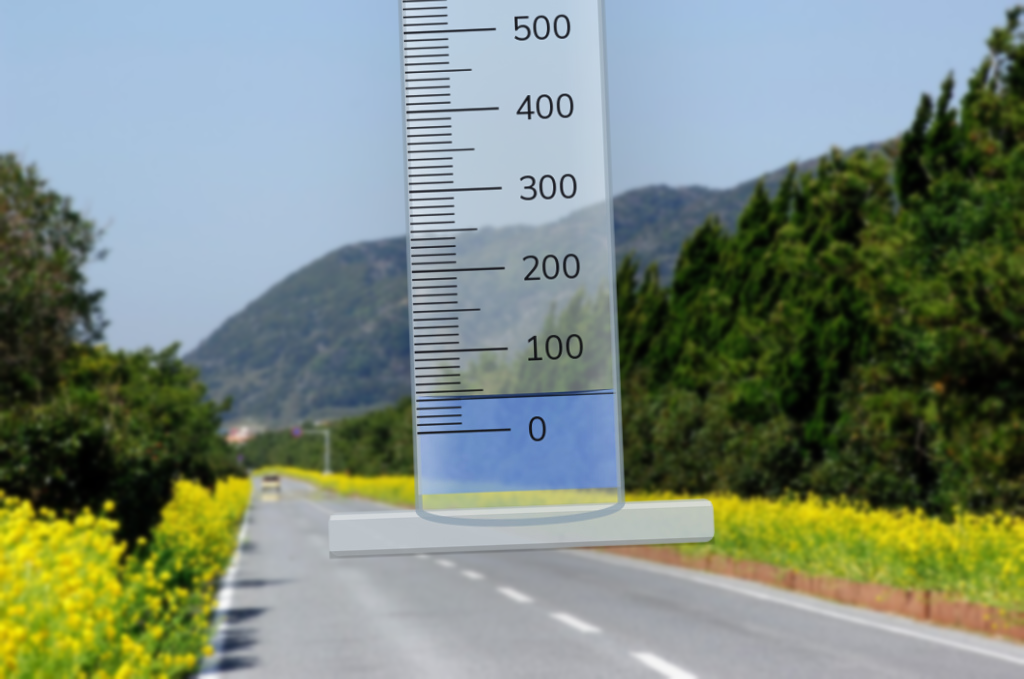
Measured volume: 40 mL
